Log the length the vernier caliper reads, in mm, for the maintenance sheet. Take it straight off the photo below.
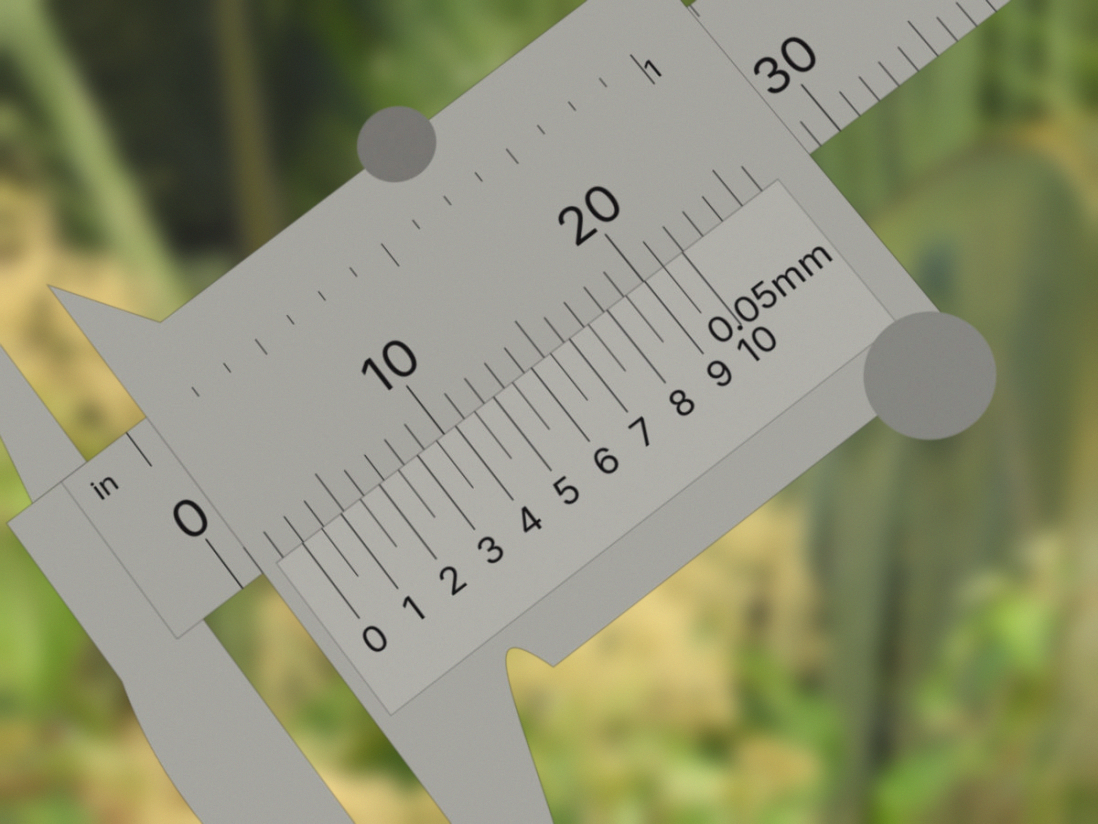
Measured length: 2.95 mm
